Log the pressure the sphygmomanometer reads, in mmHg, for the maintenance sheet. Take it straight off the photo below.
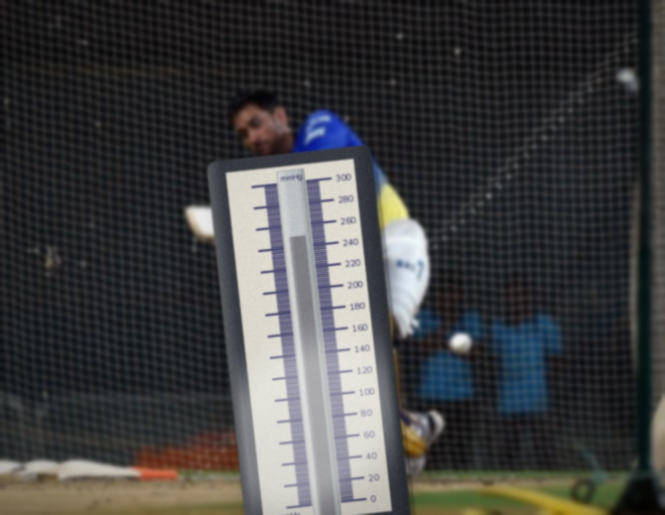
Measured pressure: 250 mmHg
